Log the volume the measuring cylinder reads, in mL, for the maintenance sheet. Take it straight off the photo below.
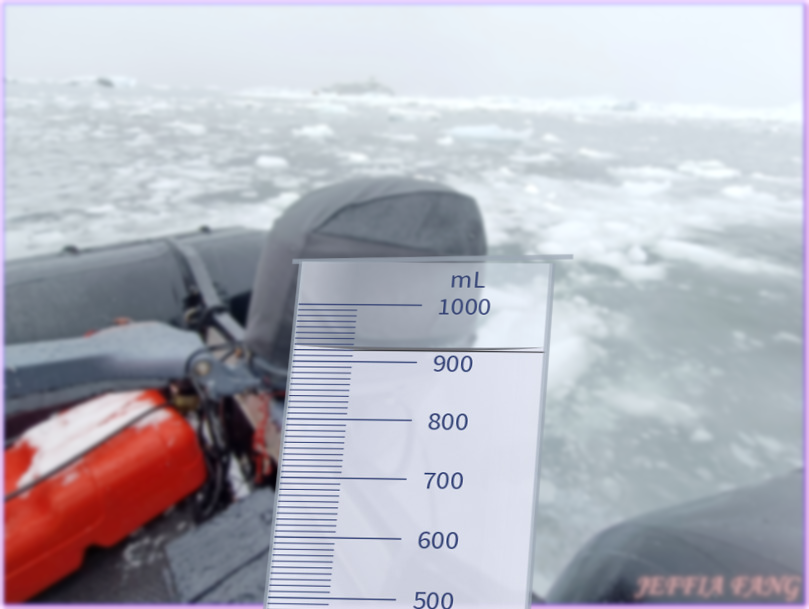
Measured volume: 920 mL
